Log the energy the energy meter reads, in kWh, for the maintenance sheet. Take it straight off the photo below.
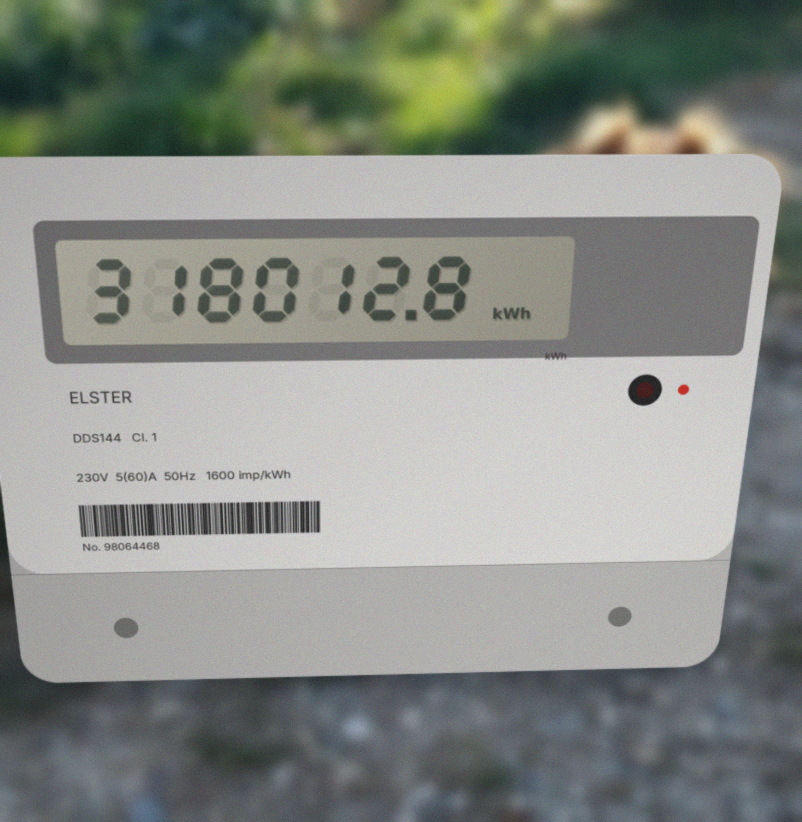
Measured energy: 318012.8 kWh
